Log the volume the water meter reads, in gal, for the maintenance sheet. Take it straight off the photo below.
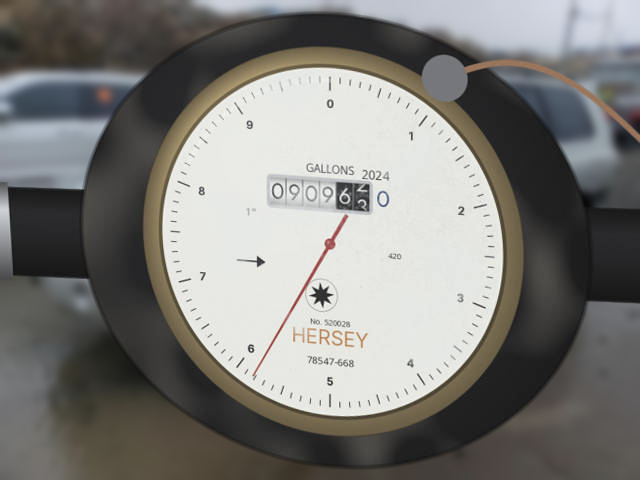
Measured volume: 909625.8 gal
